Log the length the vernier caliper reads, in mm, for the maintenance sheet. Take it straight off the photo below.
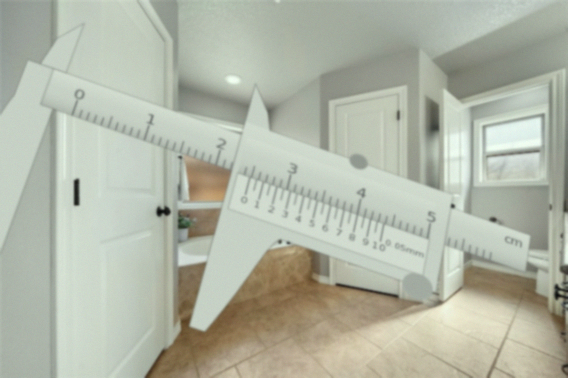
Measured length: 24.8 mm
